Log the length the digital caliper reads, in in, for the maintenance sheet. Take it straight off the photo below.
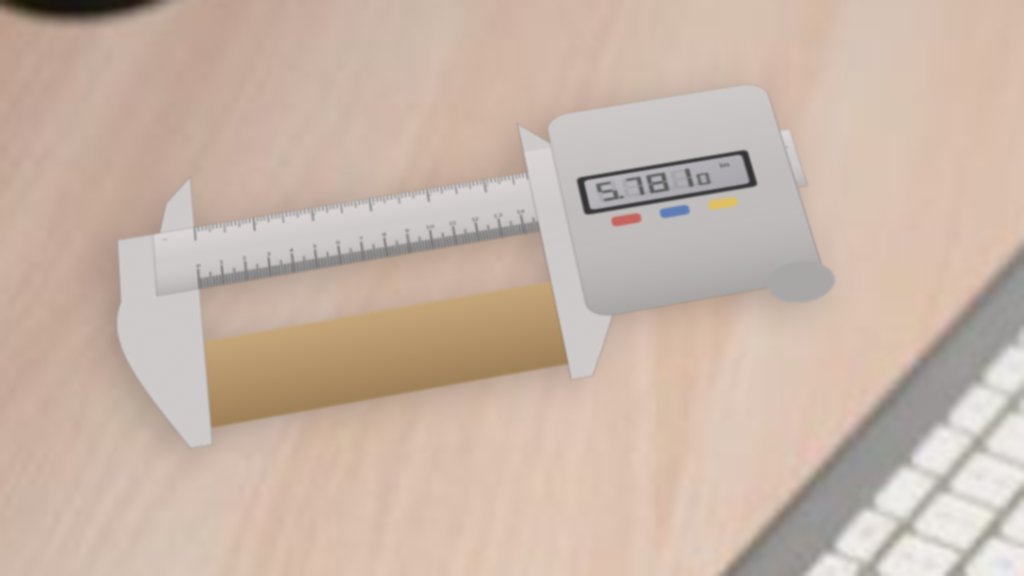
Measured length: 5.7810 in
